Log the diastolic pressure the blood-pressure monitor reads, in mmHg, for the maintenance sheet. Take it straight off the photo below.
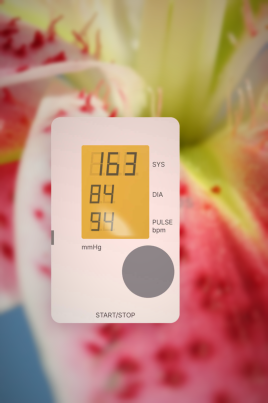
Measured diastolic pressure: 84 mmHg
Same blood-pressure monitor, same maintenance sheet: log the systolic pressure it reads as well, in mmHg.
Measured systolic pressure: 163 mmHg
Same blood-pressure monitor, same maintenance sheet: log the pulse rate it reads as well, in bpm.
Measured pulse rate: 94 bpm
